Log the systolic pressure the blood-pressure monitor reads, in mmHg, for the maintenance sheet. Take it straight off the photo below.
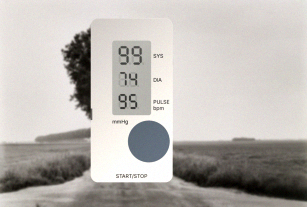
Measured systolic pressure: 99 mmHg
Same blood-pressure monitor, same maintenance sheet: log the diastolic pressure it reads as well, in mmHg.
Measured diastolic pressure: 74 mmHg
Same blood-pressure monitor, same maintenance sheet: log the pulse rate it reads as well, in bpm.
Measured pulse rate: 95 bpm
